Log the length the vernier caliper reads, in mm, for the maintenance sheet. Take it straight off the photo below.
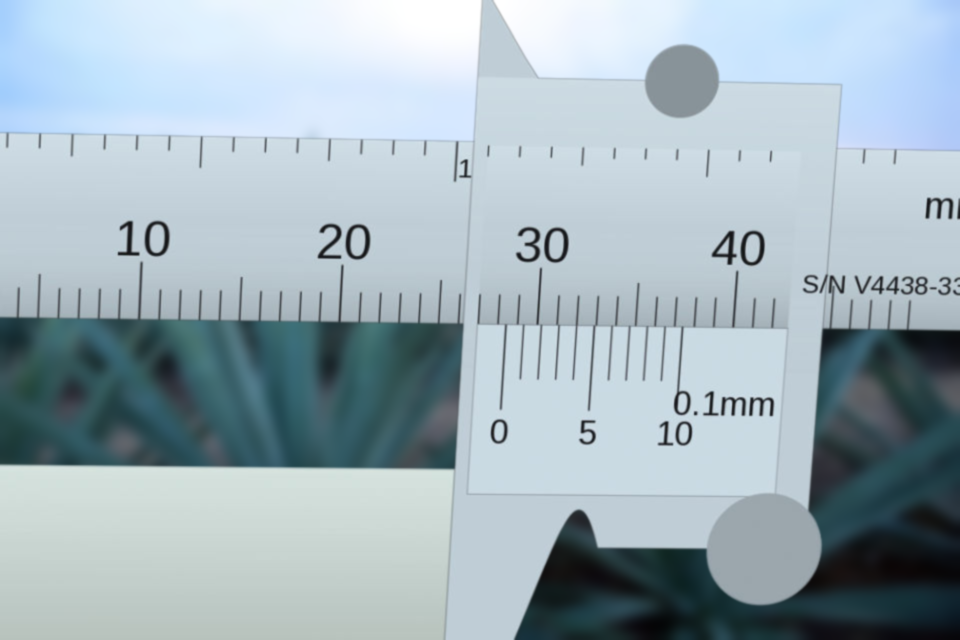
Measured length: 28.4 mm
